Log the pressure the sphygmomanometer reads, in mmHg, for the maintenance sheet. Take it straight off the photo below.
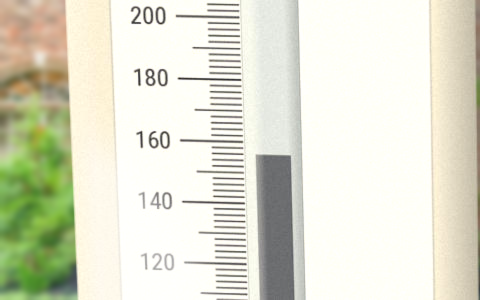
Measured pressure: 156 mmHg
